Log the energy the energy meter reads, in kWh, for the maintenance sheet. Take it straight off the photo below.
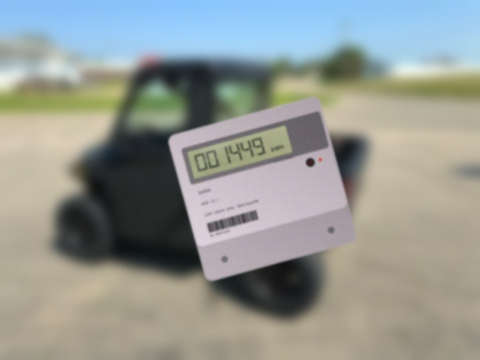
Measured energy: 1449 kWh
